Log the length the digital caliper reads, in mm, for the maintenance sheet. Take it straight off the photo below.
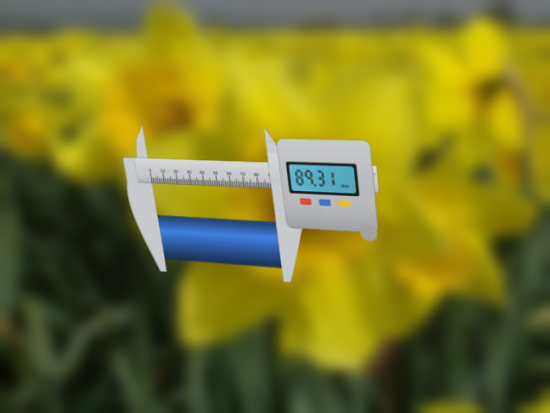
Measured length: 89.31 mm
